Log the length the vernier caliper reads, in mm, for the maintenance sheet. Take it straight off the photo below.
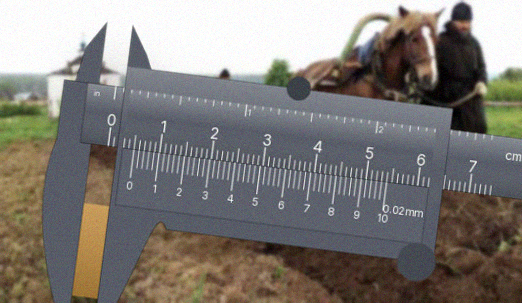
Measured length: 5.0 mm
